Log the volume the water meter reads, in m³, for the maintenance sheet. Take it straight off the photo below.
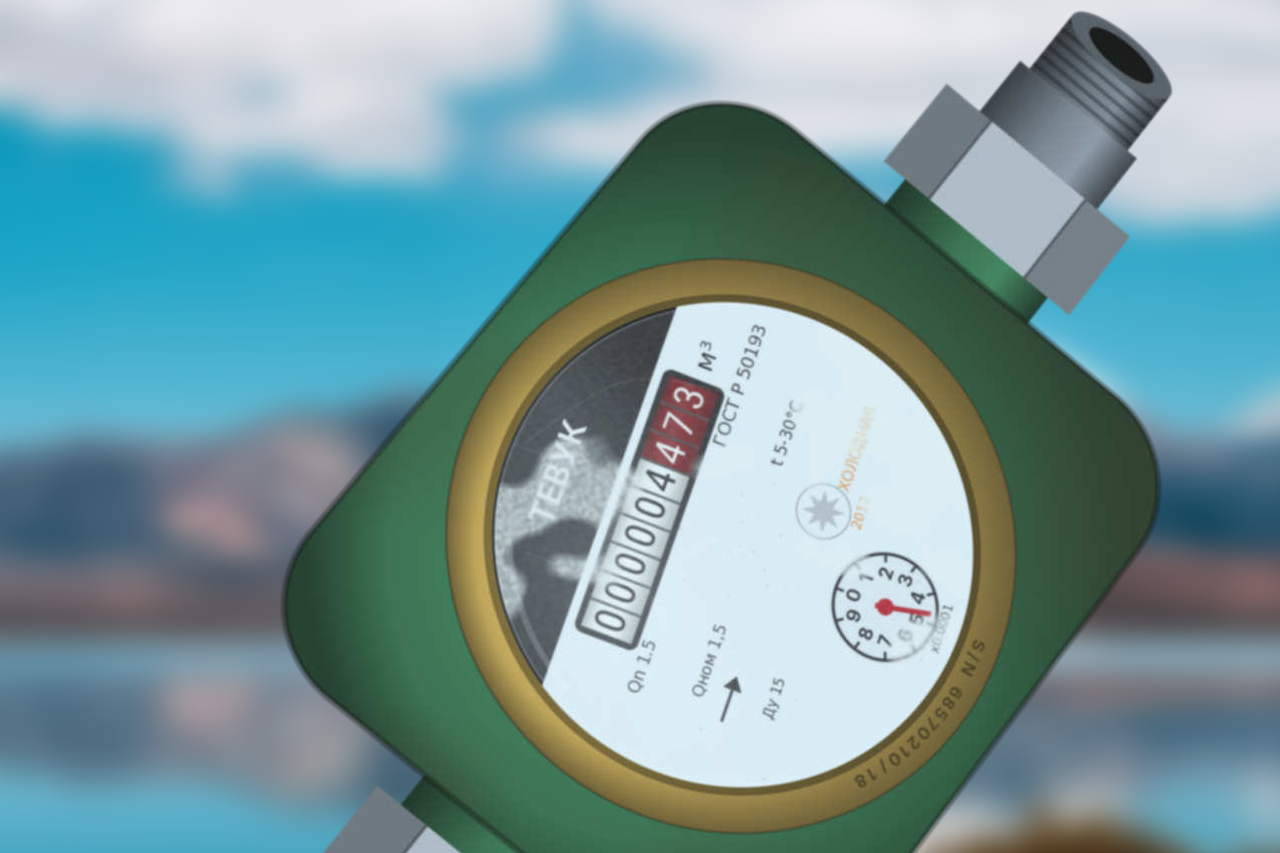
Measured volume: 4.4734 m³
